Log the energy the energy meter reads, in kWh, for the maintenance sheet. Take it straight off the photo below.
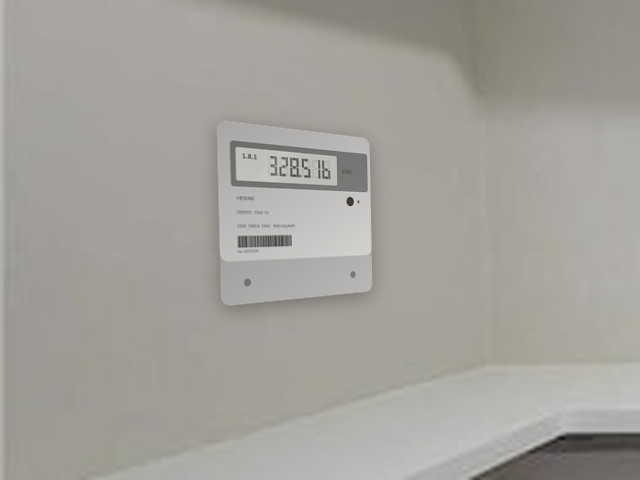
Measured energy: 328.516 kWh
